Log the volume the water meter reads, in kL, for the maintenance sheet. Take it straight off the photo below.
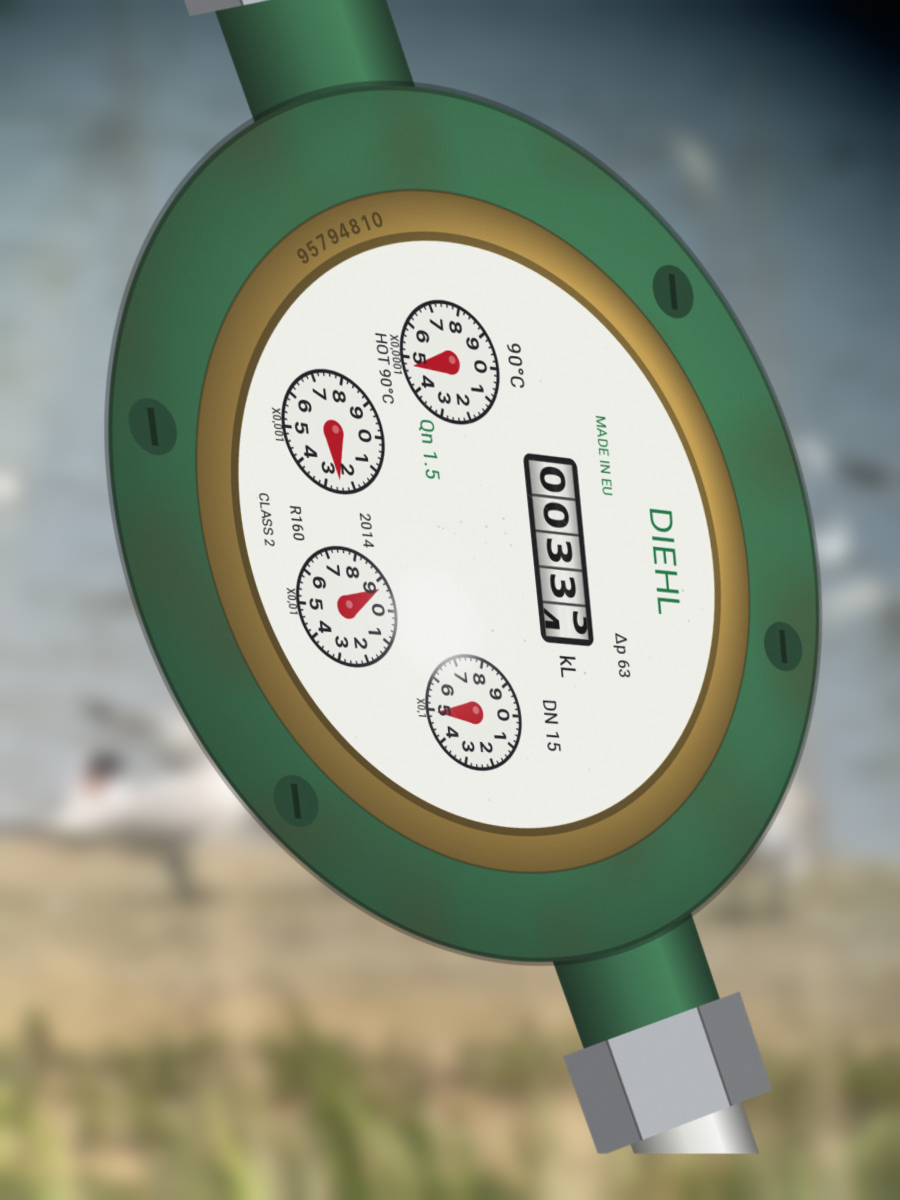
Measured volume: 333.4924 kL
